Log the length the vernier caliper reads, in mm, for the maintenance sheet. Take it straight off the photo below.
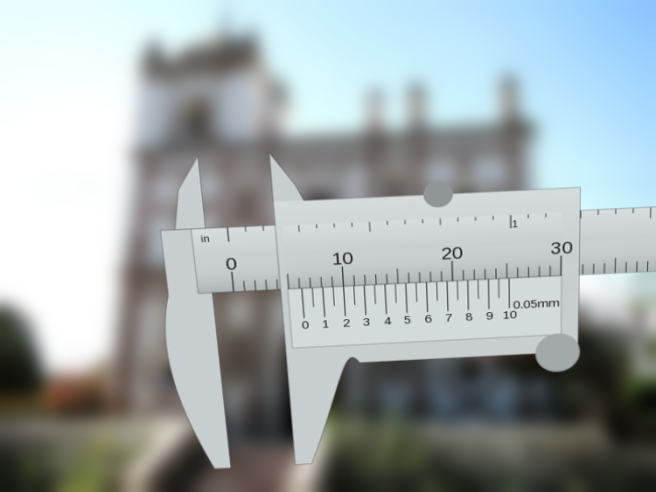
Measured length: 6.2 mm
